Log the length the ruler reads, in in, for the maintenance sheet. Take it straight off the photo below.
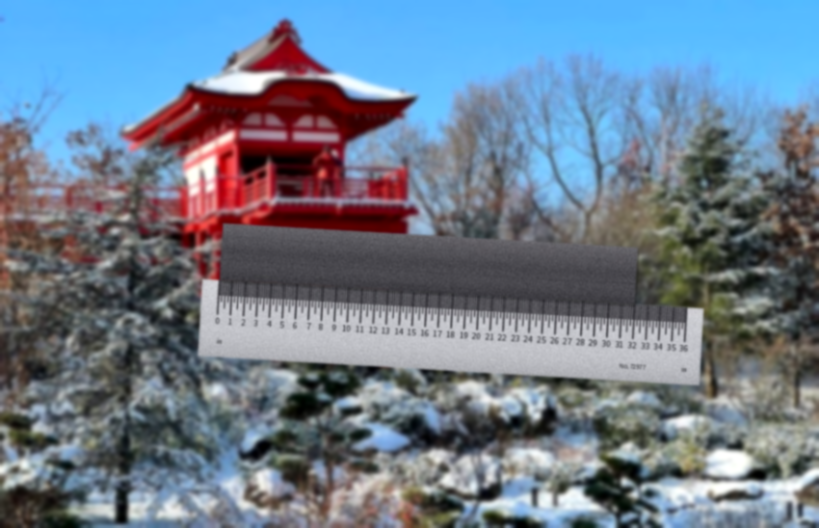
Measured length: 32 in
